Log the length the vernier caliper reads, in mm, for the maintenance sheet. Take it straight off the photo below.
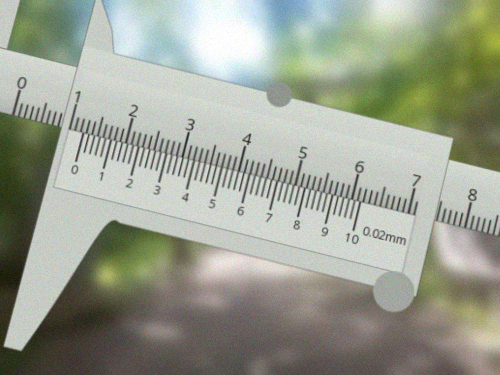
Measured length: 12.5 mm
